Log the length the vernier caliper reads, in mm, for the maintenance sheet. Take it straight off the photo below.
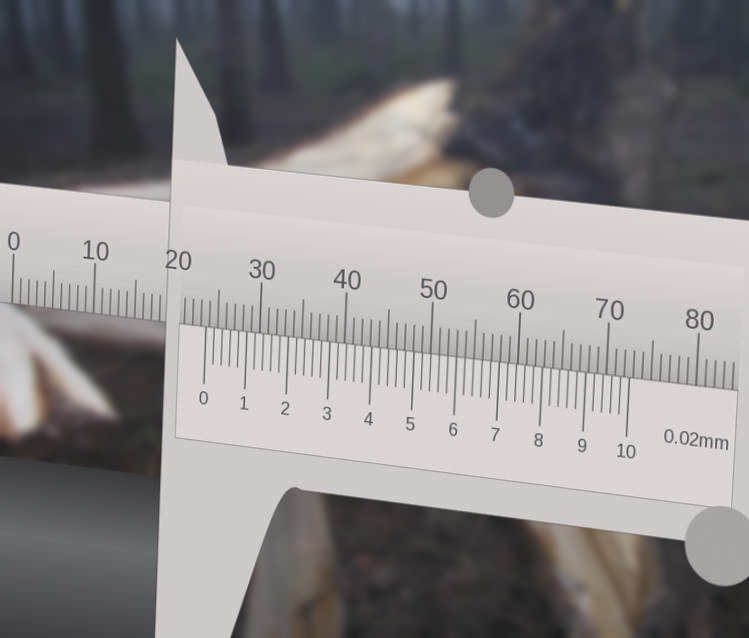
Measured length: 23.6 mm
